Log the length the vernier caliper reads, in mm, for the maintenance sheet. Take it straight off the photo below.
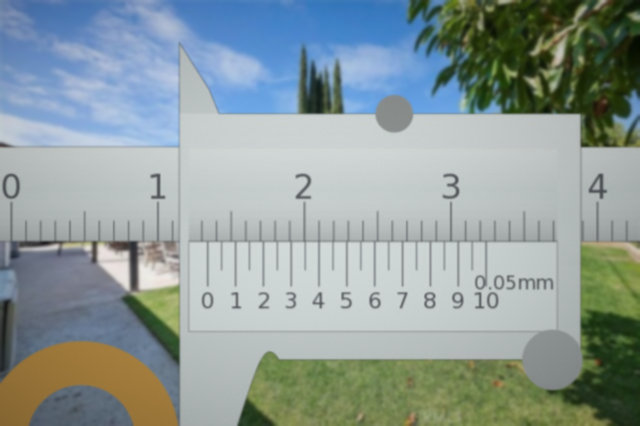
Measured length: 13.4 mm
